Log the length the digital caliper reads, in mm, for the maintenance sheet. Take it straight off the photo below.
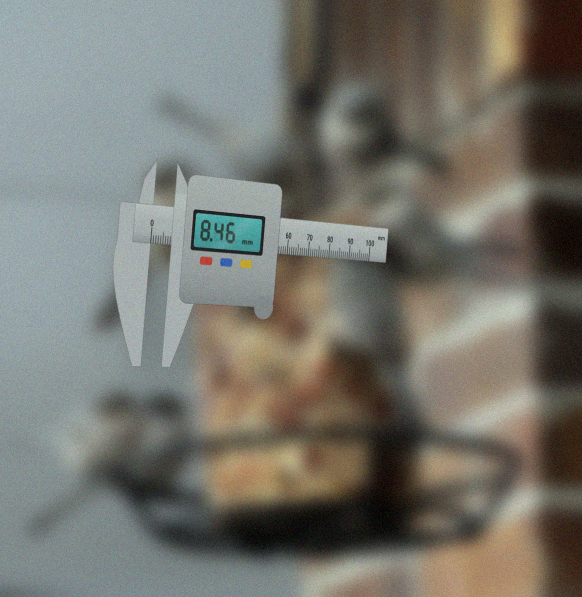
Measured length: 8.46 mm
